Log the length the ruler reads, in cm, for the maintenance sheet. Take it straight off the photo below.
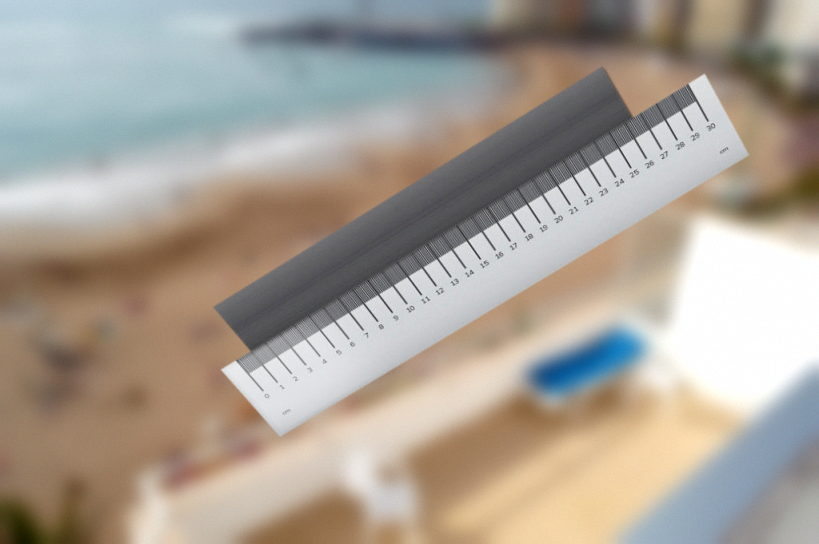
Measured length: 25.5 cm
